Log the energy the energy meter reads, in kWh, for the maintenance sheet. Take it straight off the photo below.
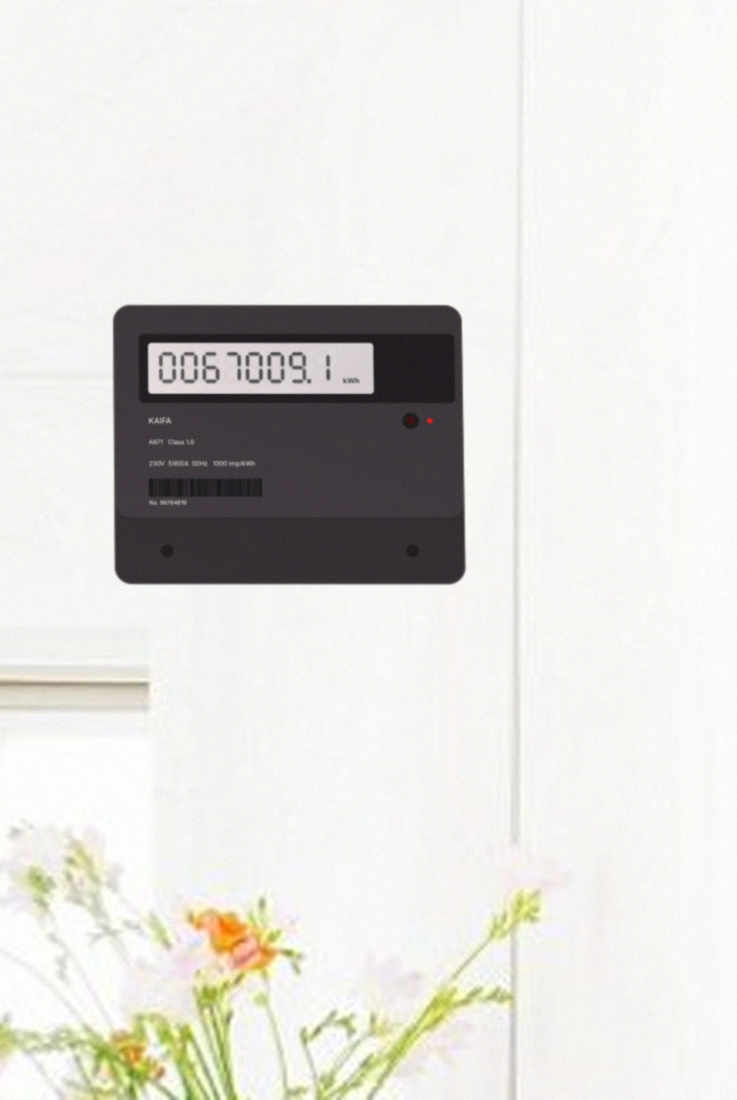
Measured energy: 67009.1 kWh
